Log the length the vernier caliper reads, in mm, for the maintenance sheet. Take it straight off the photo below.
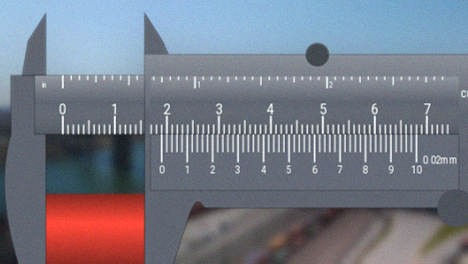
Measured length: 19.0 mm
